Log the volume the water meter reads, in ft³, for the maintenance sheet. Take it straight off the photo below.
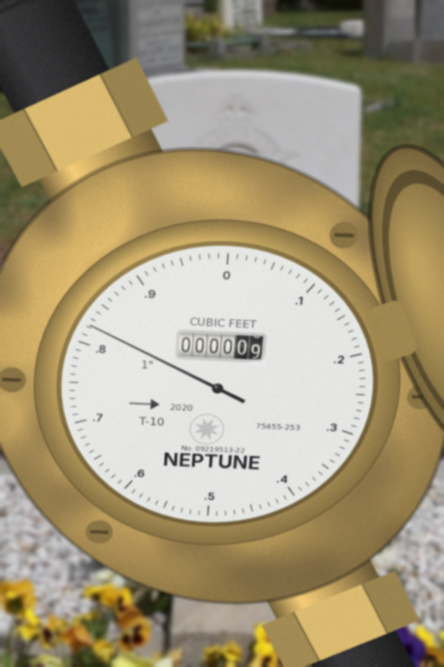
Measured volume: 8.82 ft³
